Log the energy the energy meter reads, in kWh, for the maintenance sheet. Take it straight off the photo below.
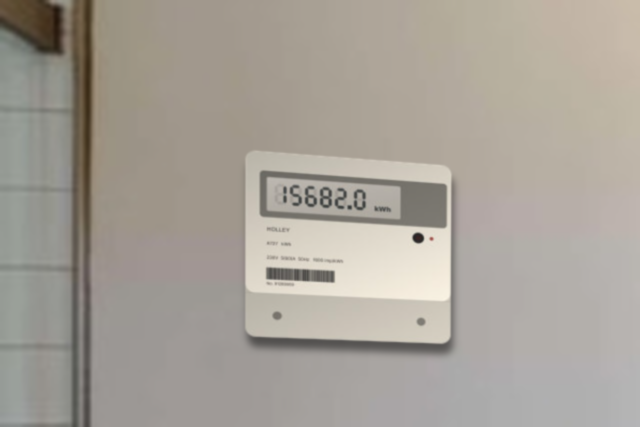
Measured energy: 15682.0 kWh
